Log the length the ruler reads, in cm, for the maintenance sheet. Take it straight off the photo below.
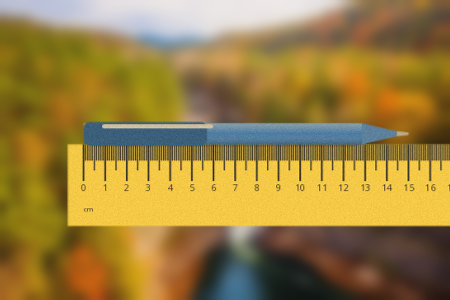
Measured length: 15 cm
